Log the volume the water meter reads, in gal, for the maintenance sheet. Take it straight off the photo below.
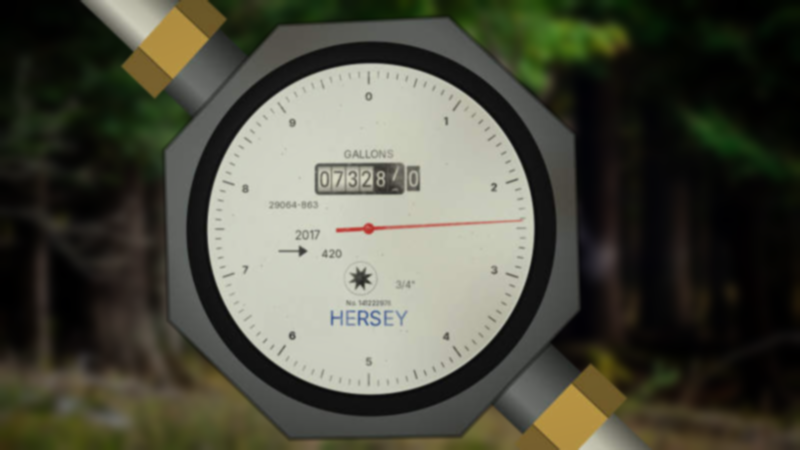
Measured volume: 732872.4 gal
